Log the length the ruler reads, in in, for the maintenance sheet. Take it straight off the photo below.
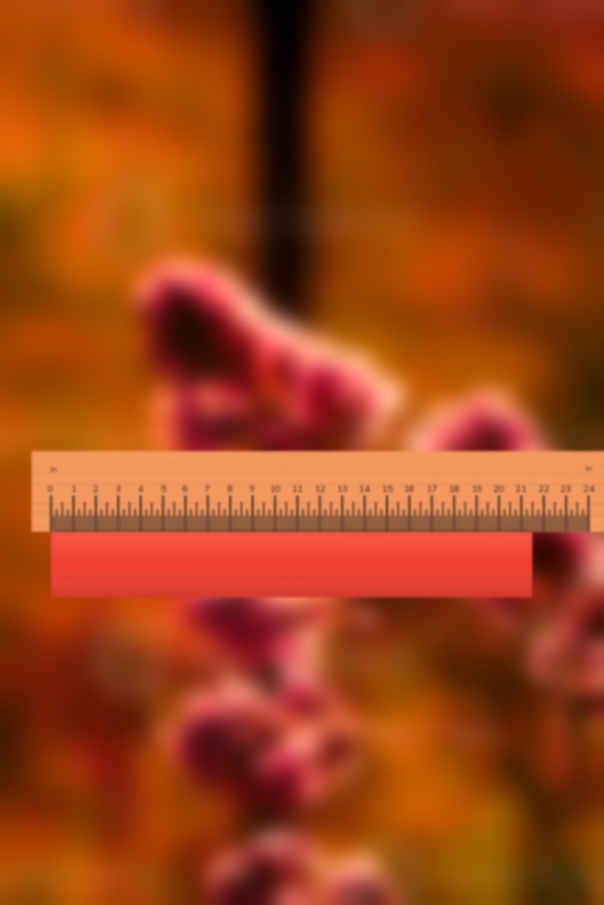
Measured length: 21.5 in
